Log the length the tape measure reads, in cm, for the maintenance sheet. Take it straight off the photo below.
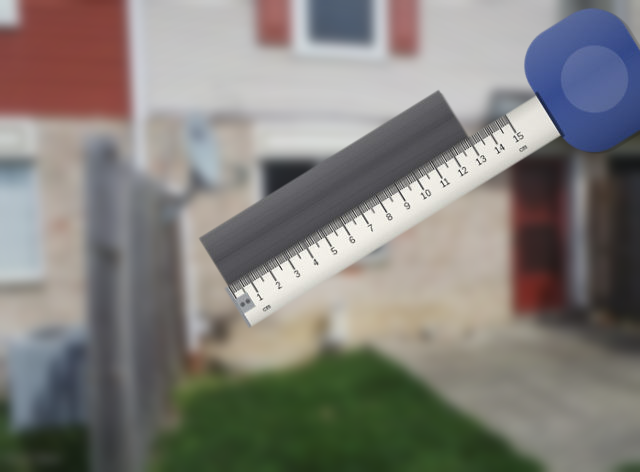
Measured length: 13 cm
